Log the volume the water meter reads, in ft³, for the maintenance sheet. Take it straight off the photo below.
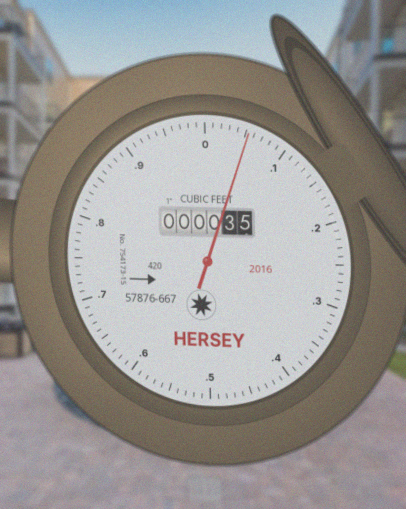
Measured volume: 35.05 ft³
